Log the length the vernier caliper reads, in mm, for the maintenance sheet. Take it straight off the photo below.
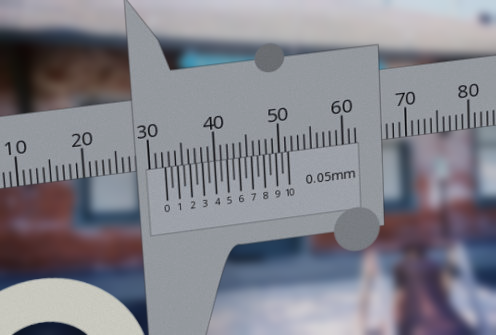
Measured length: 32.4 mm
